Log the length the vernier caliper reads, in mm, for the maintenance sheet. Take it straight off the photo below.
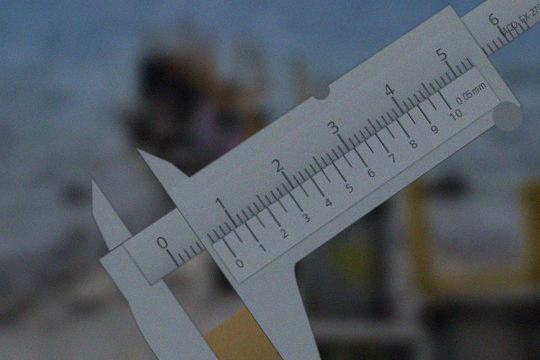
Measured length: 7.4 mm
